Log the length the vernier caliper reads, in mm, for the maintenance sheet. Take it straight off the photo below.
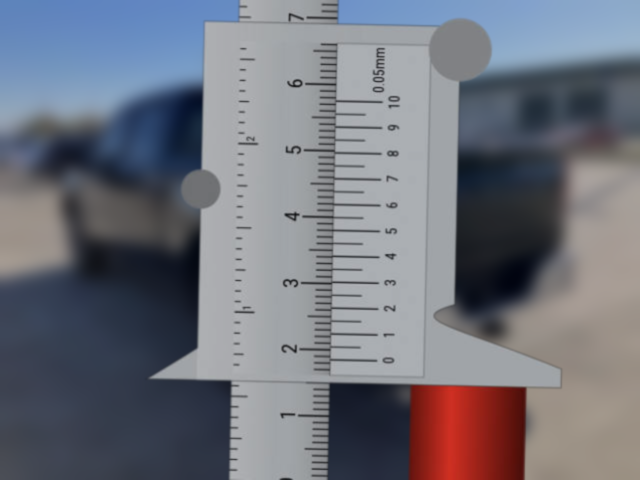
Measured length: 18.5 mm
